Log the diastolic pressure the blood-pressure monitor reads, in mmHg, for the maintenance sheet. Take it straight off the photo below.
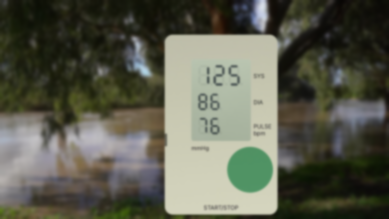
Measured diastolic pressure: 86 mmHg
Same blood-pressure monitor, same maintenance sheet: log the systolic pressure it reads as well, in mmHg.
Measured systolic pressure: 125 mmHg
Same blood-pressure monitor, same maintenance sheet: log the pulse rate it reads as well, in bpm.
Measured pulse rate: 76 bpm
